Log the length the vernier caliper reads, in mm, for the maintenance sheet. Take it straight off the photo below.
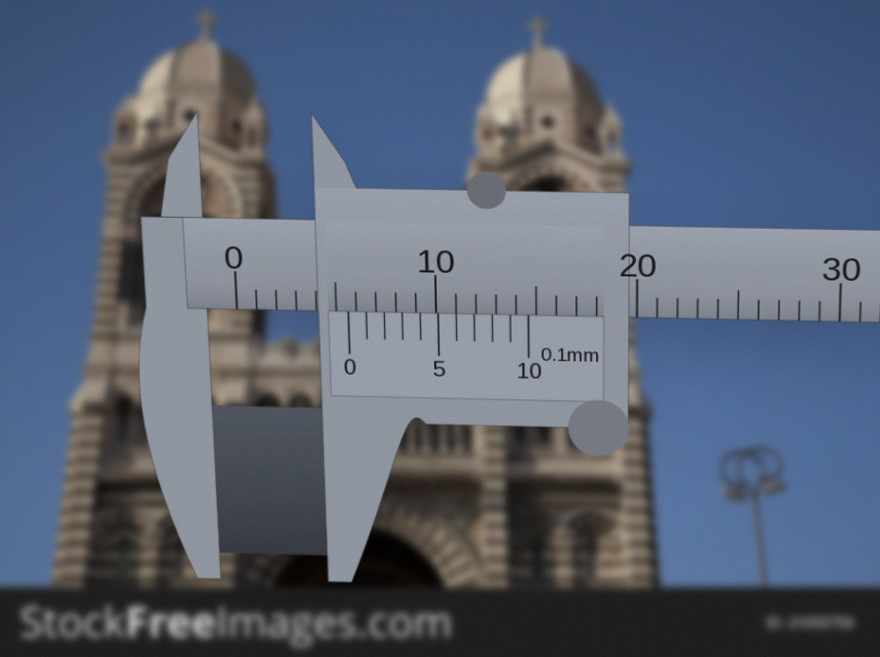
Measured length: 5.6 mm
